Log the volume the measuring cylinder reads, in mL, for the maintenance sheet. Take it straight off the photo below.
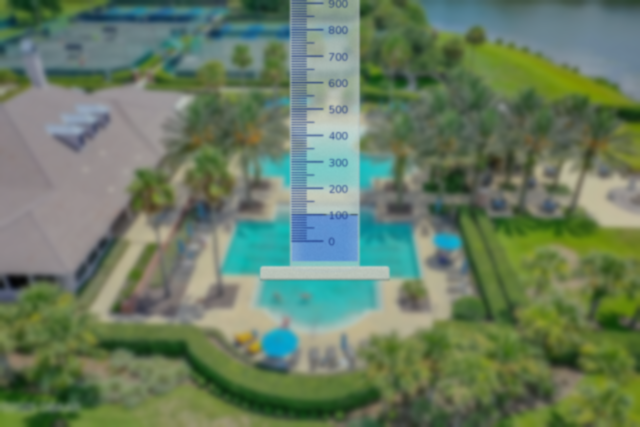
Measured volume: 100 mL
